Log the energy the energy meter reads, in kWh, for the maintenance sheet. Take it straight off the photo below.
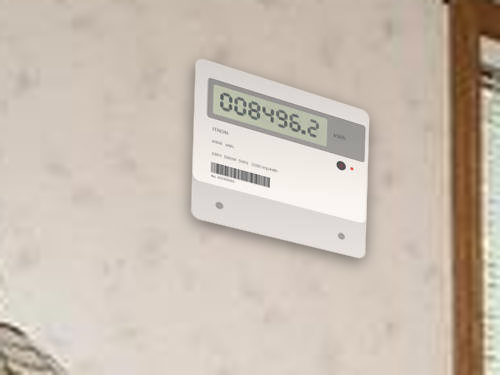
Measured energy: 8496.2 kWh
